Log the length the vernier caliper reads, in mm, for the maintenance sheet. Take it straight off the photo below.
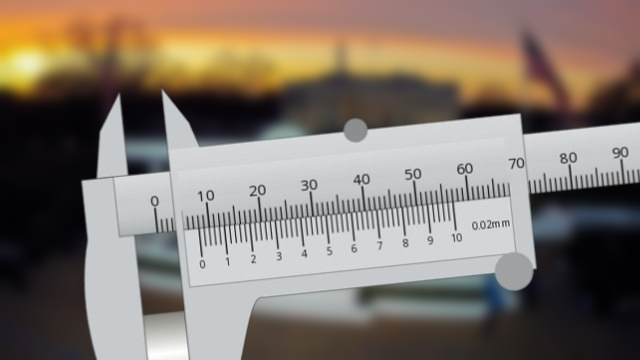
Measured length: 8.0 mm
